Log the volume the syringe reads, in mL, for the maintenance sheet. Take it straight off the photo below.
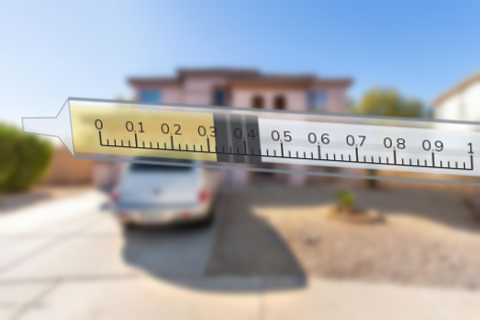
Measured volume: 0.32 mL
